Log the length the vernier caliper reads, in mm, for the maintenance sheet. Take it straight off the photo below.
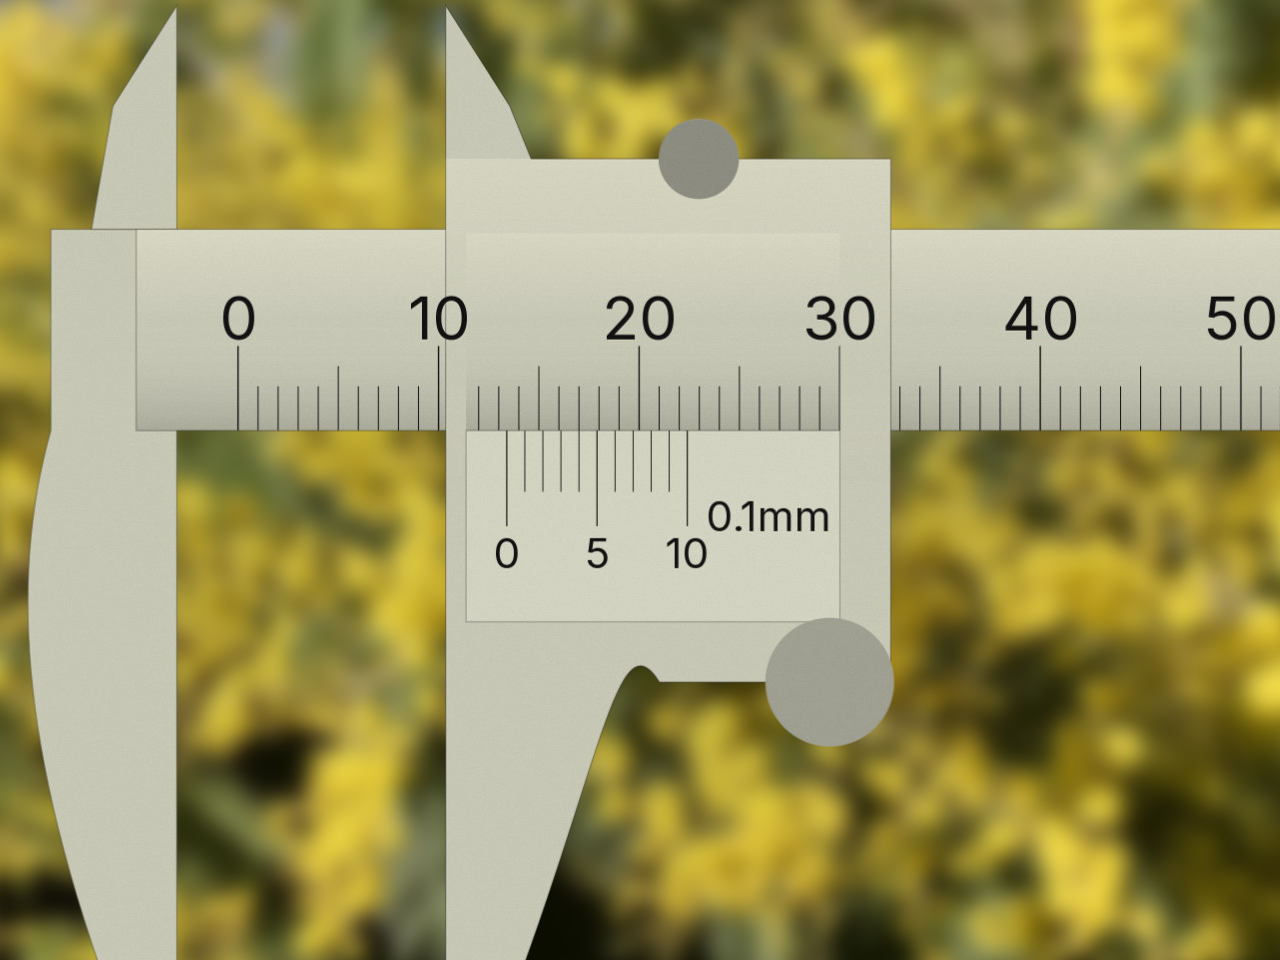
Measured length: 13.4 mm
